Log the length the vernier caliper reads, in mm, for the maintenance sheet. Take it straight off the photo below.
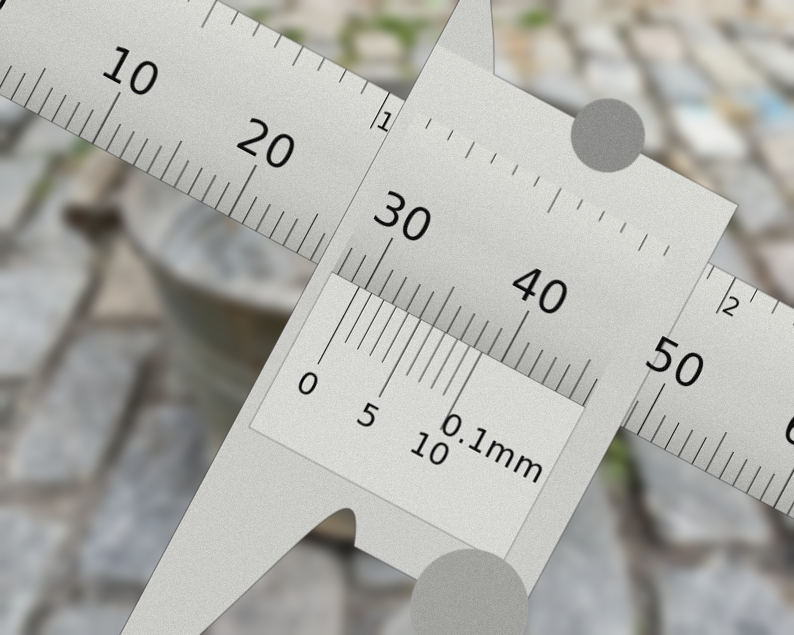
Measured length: 29.6 mm
